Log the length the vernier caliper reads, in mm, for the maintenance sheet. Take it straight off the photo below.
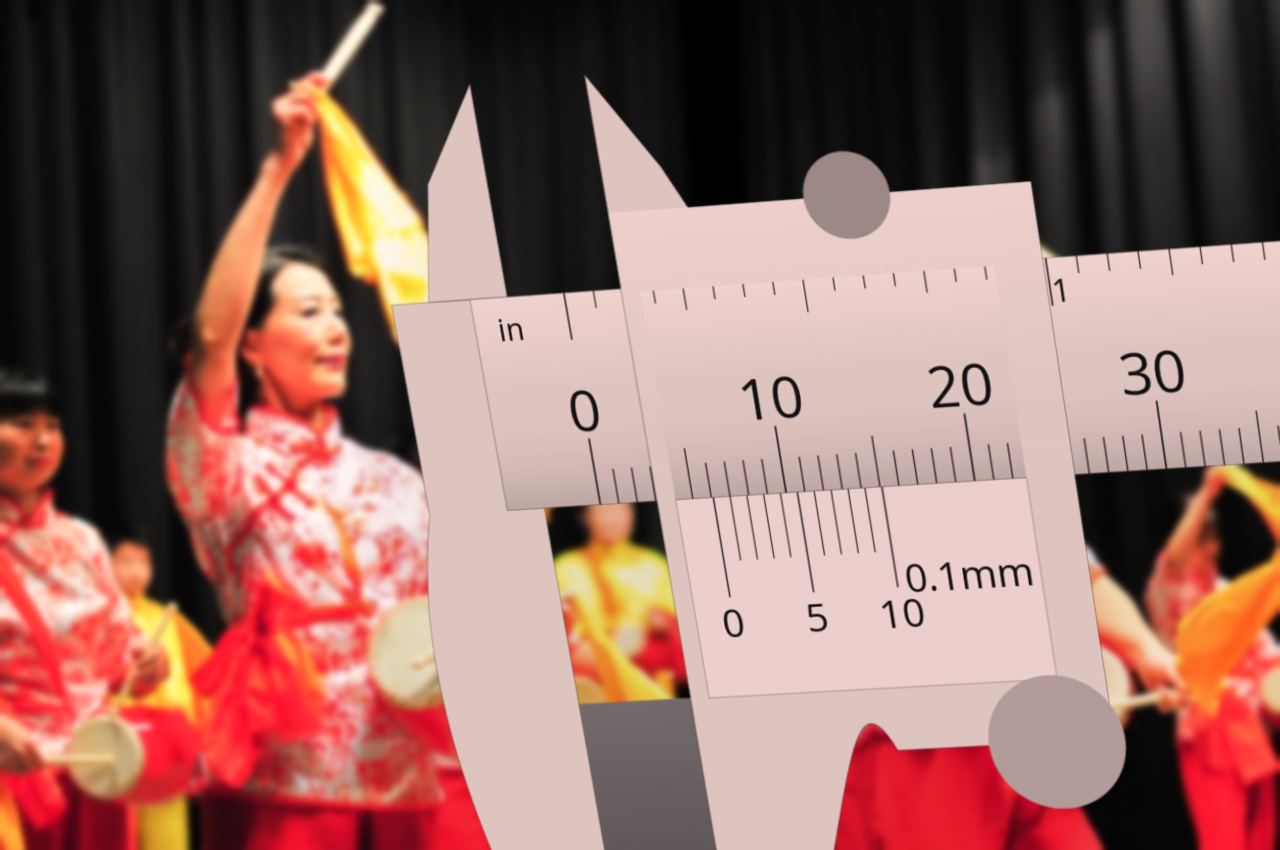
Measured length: 6.1 mm
